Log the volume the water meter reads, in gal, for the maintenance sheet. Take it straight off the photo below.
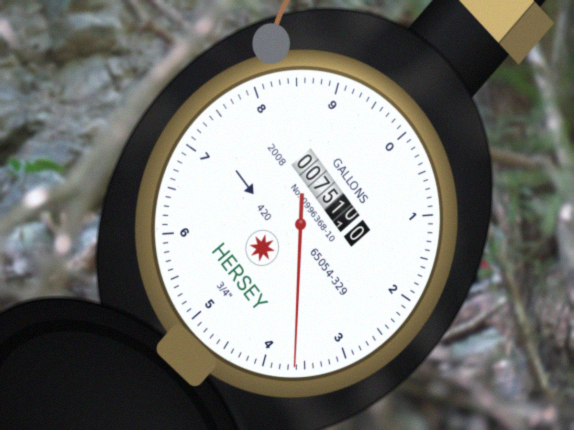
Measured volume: 75103.6 gal
